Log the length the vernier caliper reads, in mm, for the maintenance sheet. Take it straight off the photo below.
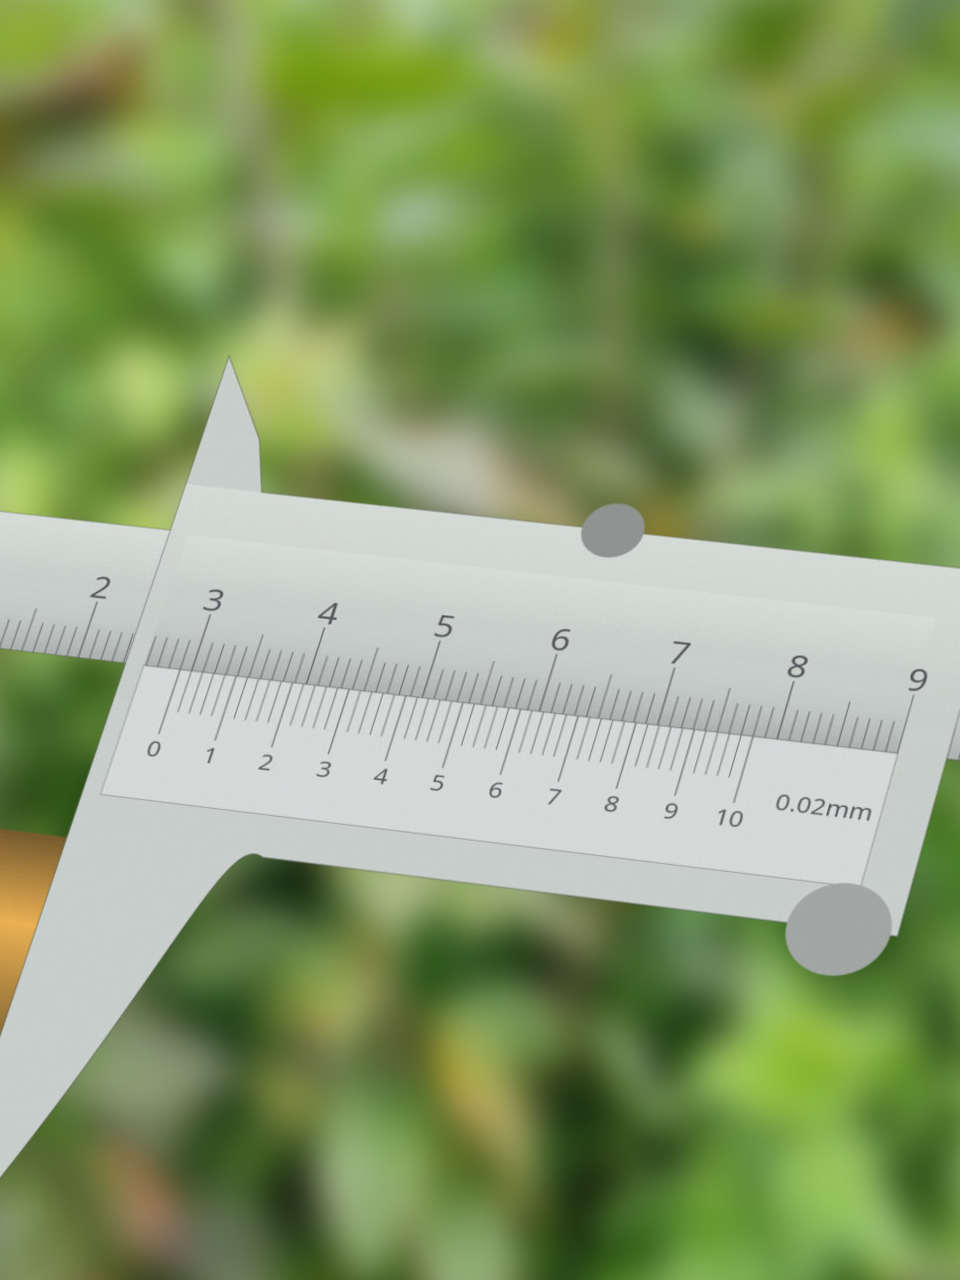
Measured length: 29.0 mm
